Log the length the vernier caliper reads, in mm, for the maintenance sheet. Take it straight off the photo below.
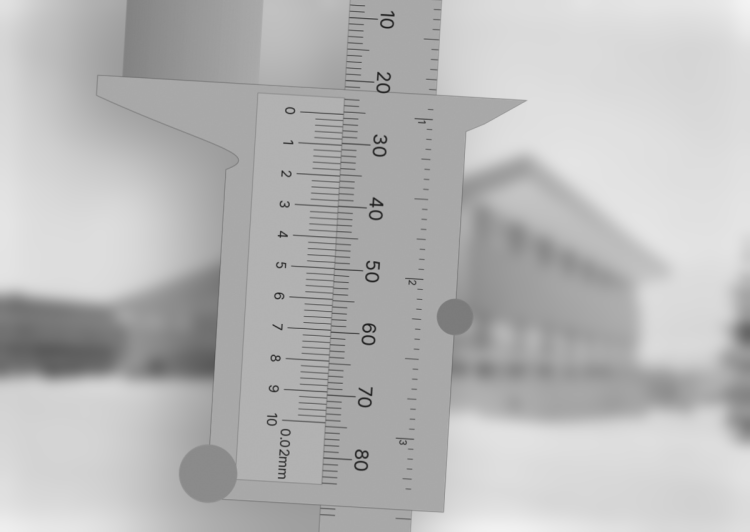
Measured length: 25.4 mm
